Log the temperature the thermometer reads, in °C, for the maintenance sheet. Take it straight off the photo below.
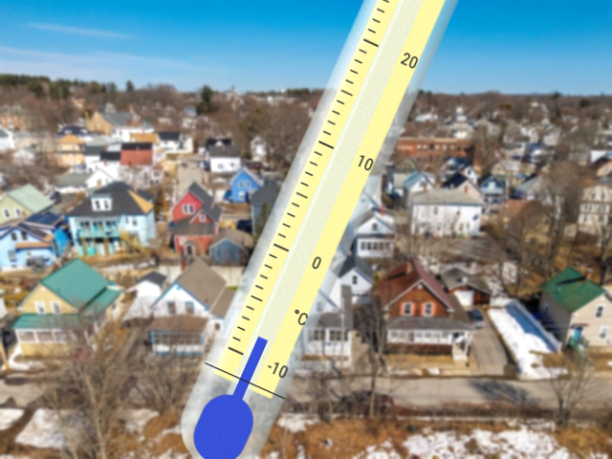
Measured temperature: -8 °C
